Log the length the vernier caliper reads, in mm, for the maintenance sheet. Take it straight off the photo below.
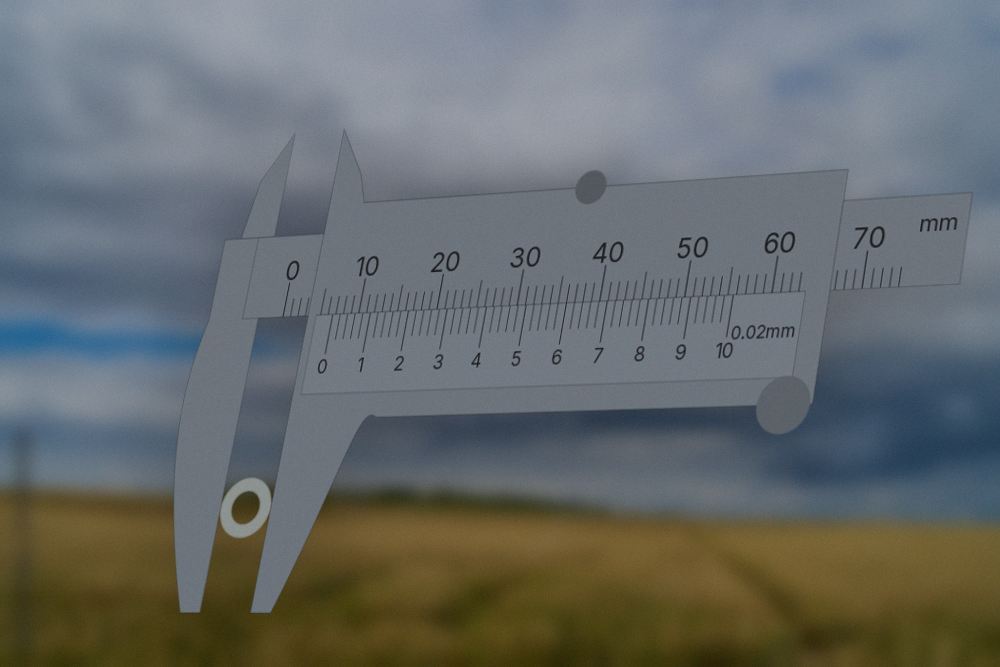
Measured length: 6.6 mm
